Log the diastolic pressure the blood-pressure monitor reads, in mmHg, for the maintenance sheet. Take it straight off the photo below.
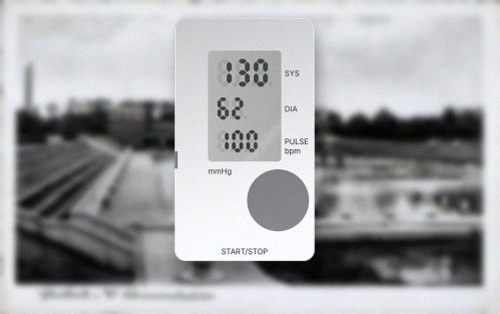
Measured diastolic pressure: 62 mmHg
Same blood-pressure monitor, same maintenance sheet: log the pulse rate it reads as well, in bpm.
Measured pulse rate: 100 bpm
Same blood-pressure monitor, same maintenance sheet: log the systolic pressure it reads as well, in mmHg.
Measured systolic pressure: 130 mmHg
